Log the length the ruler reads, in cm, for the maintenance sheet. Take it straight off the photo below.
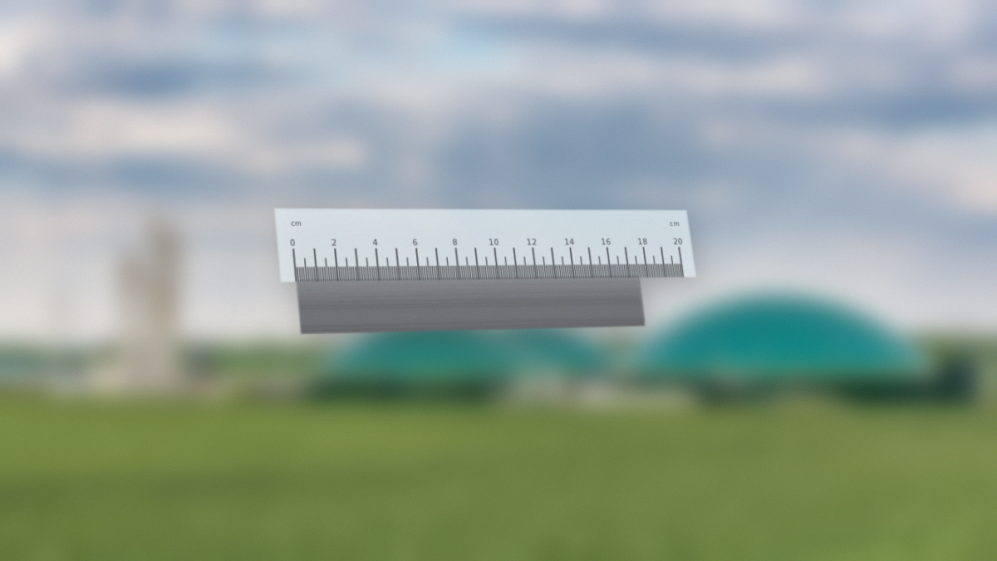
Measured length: 17.5 cm
